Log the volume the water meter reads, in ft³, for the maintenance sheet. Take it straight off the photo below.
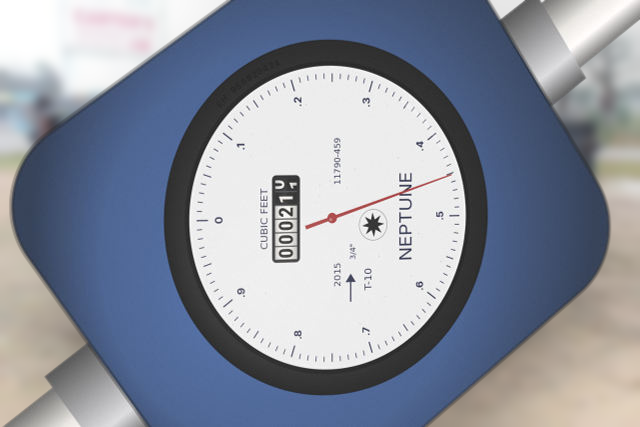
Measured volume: 210.45 ft³
